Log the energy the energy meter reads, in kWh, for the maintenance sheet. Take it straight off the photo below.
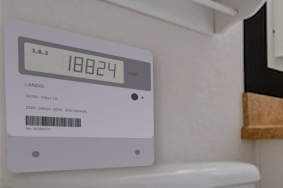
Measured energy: 18824 kWh
